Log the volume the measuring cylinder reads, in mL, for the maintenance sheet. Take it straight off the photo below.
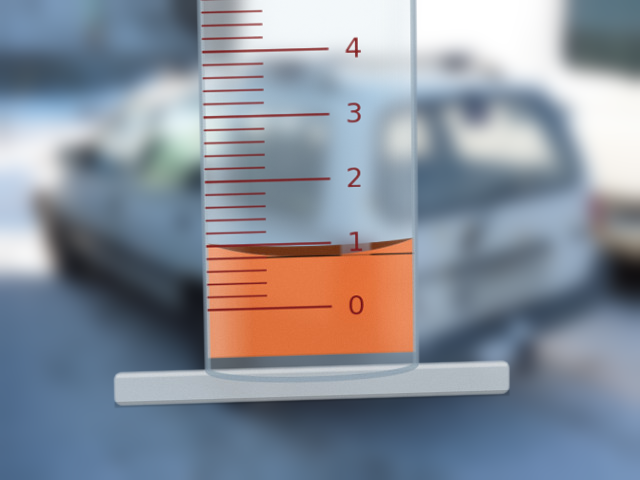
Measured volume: 0.8 mL
